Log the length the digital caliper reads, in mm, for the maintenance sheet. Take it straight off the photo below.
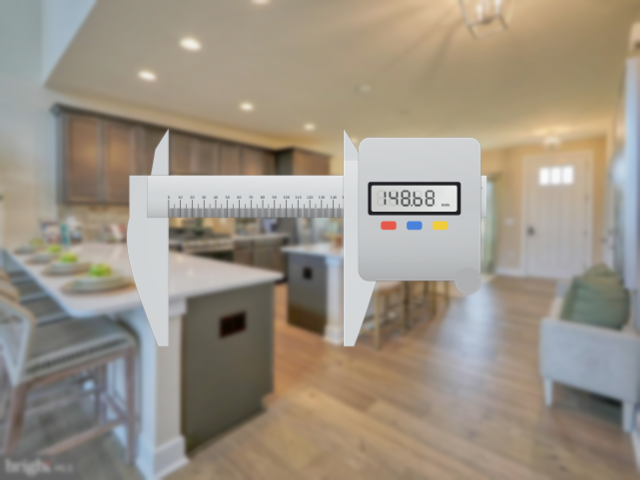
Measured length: 148.68 mm
